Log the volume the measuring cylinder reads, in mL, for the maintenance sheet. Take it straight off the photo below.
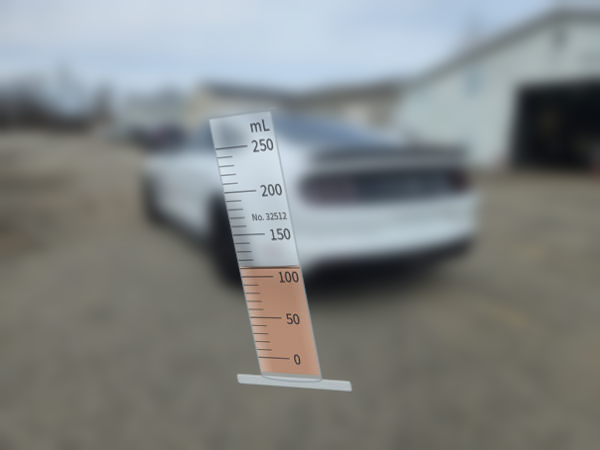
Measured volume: 110 mL
